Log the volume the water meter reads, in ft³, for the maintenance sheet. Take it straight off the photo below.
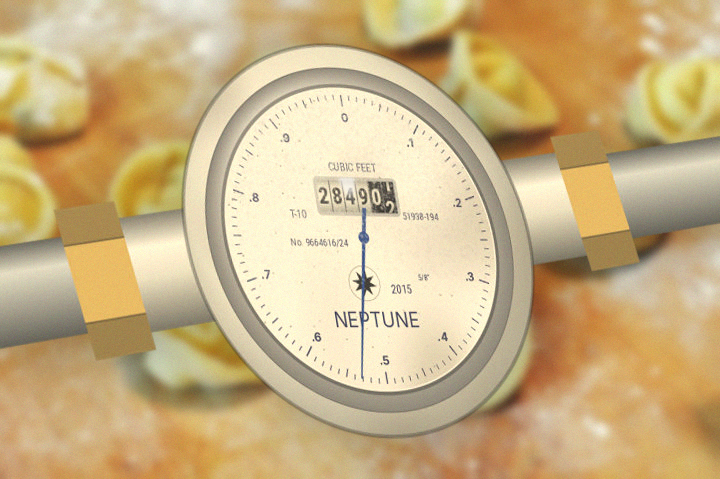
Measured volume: 284901.53 ft³
